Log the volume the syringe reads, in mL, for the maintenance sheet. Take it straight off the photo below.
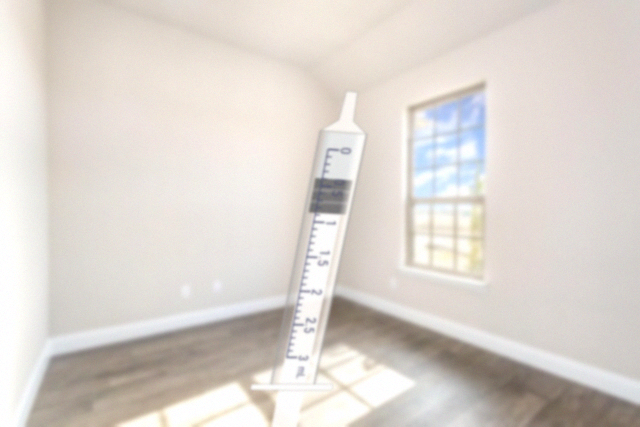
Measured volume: 0.4 mL
